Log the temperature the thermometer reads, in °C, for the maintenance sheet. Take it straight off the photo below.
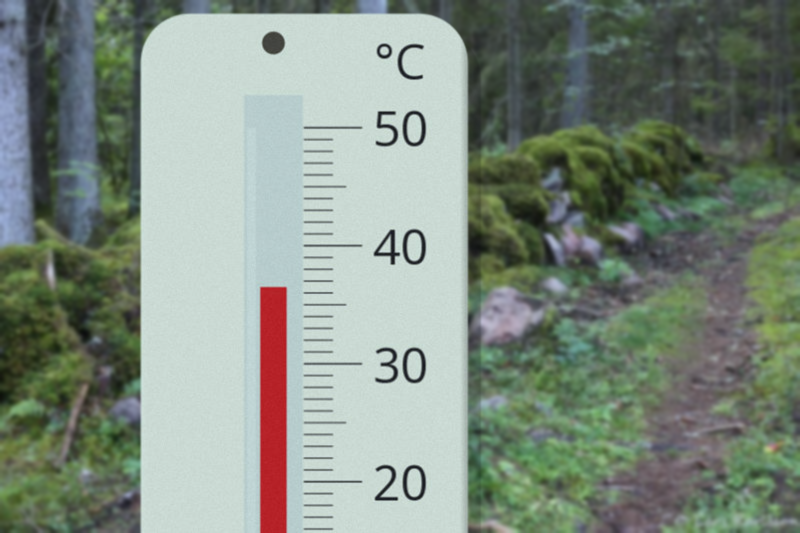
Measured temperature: 36.5 °C
